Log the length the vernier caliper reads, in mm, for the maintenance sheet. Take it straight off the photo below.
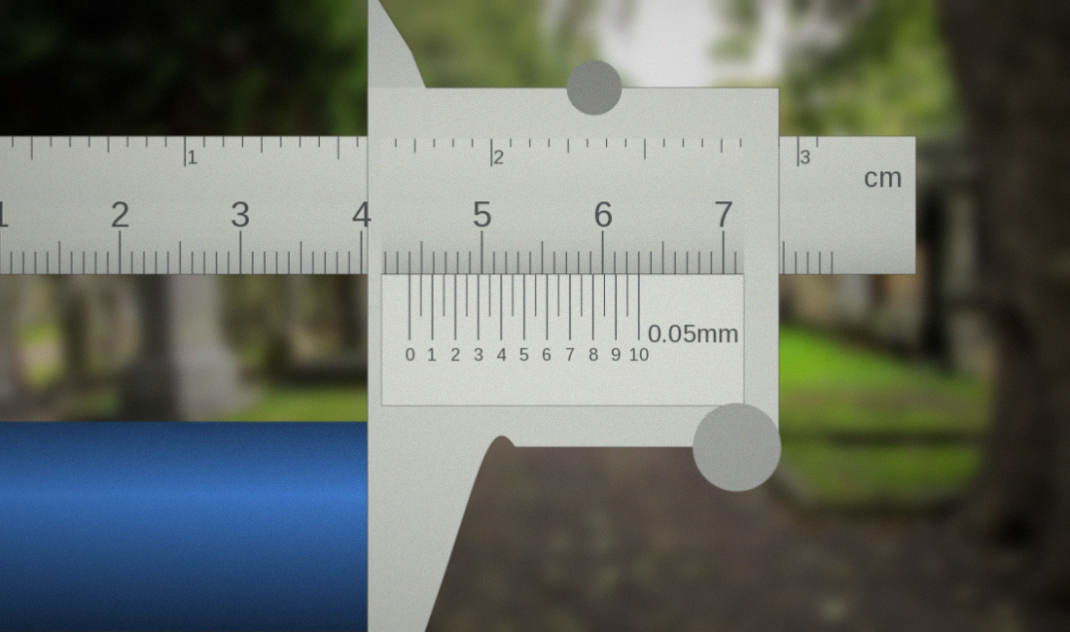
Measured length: 44.0 mm
